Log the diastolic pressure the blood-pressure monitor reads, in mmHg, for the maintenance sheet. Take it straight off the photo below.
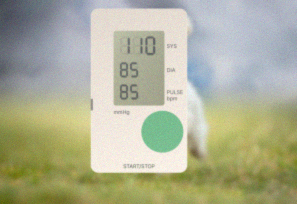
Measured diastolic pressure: 85 mmHg
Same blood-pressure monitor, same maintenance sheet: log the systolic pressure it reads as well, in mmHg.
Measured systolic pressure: 110 mmHg
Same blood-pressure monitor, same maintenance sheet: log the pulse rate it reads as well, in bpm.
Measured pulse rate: 85 bpm
